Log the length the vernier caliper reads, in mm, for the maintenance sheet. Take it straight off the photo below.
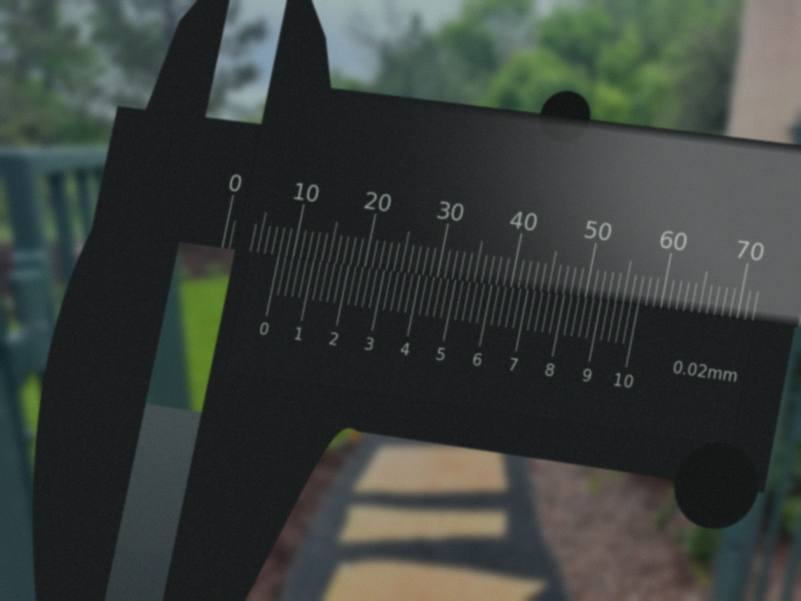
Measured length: 8.0 mm
